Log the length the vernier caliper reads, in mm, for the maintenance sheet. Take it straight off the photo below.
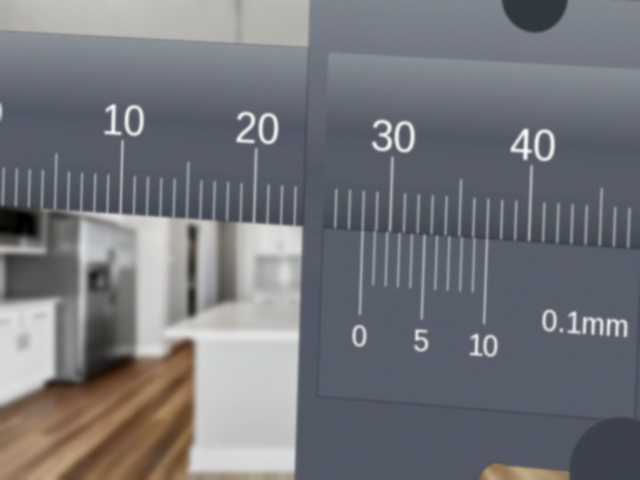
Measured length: 28.0 mm
